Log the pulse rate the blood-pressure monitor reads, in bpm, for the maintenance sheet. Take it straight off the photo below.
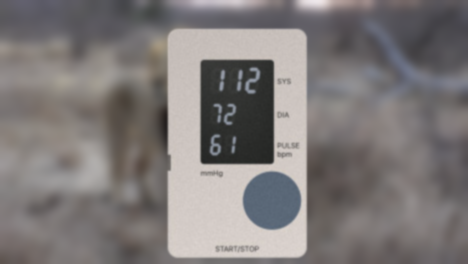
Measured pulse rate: 61 bpm
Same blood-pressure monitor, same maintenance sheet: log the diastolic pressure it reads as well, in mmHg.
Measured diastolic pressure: 72 mmHg
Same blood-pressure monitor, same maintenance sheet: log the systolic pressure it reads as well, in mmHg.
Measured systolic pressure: 112 mmHg
